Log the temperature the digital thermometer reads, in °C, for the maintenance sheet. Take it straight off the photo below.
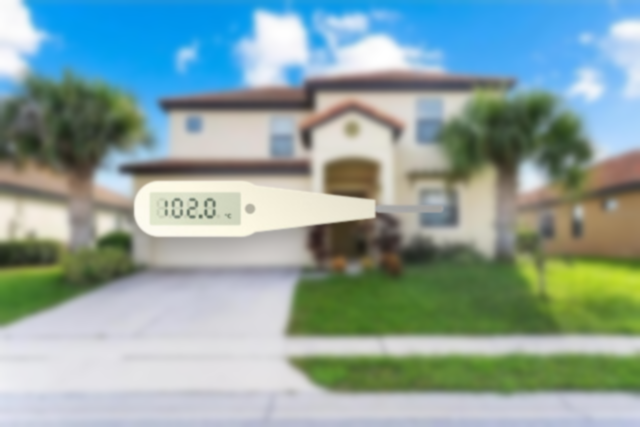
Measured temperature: 102.0 °C
